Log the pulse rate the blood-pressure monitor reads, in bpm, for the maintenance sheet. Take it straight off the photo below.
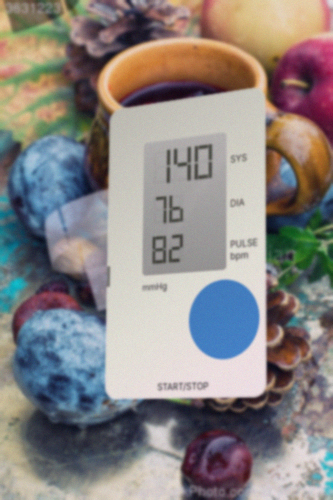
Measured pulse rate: 82 bpm
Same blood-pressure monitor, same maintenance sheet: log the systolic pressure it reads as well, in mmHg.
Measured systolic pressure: 140 mmHg
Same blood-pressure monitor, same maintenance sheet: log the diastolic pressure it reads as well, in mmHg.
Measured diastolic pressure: 76 mmHg
